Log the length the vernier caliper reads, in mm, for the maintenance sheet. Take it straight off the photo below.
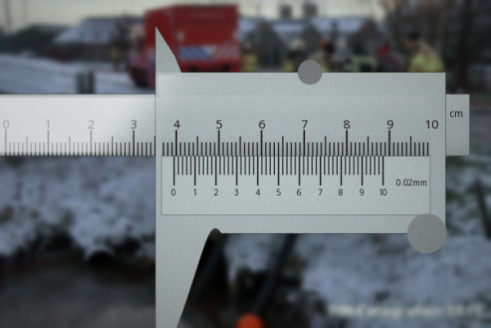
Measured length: 39.5 mm
